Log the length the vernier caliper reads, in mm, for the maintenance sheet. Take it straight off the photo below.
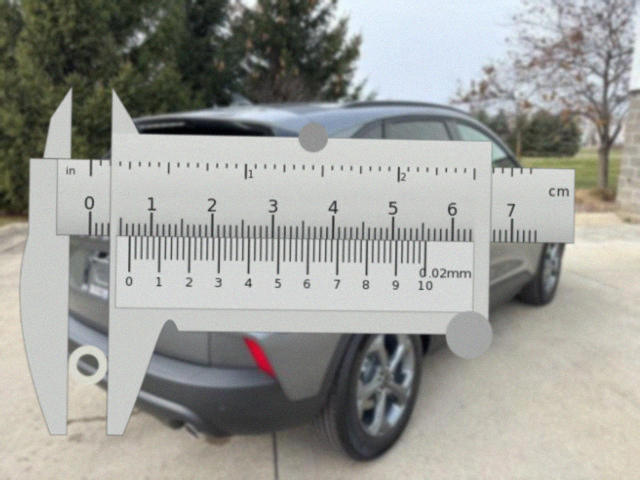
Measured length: 6.5 mm
